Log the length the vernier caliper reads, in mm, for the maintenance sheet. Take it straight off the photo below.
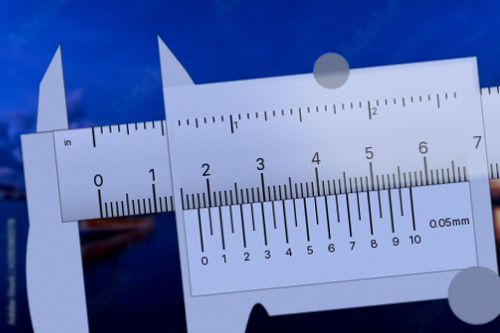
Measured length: 17.8 mm
